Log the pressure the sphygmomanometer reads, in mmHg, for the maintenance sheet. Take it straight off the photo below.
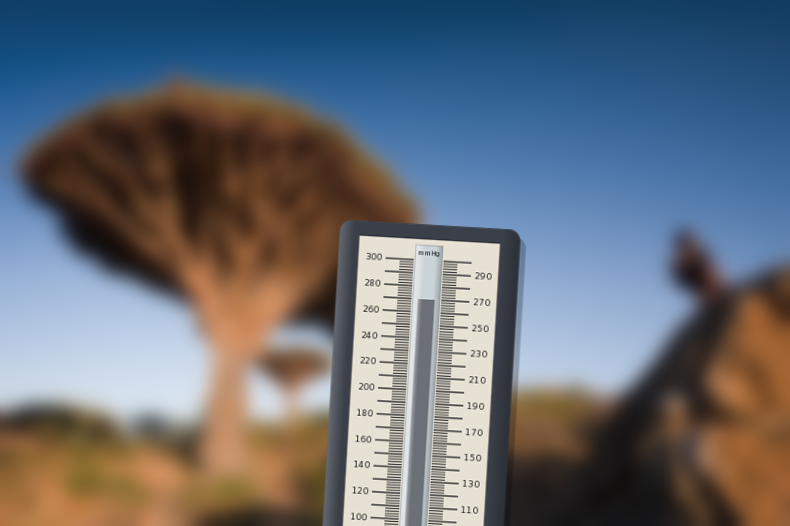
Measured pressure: 270 mmHg
